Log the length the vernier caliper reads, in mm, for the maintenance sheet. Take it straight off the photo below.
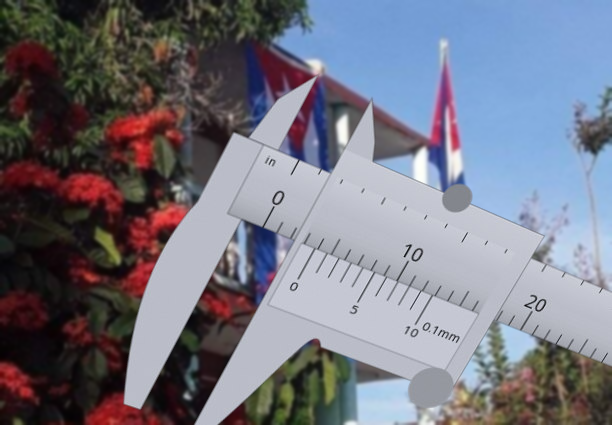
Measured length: 3.8 mm
